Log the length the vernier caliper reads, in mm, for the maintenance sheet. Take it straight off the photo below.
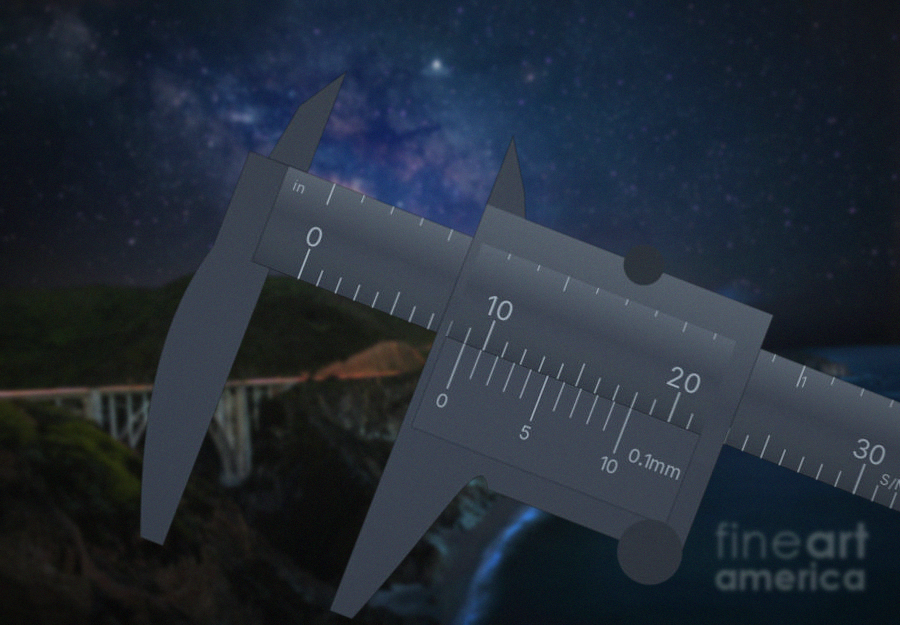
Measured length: 9.0 mm
